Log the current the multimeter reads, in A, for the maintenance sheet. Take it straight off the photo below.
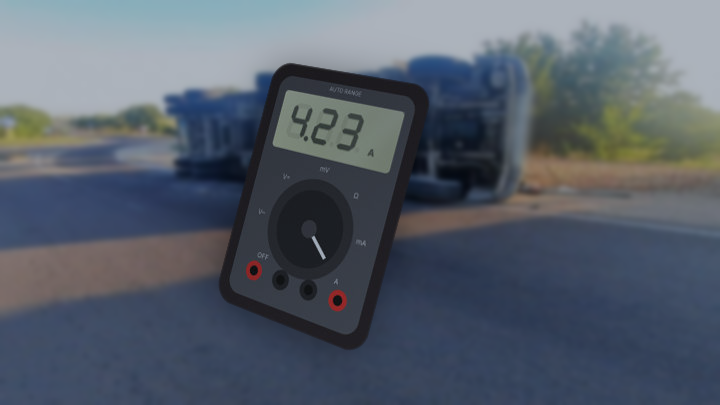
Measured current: 4.23 A
